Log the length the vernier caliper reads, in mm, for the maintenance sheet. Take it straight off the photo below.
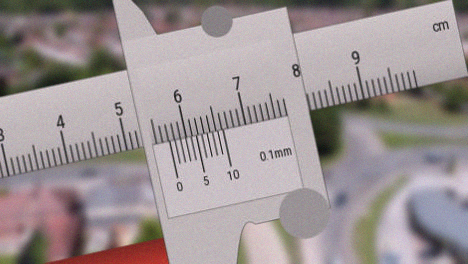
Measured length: 57.2 mm
